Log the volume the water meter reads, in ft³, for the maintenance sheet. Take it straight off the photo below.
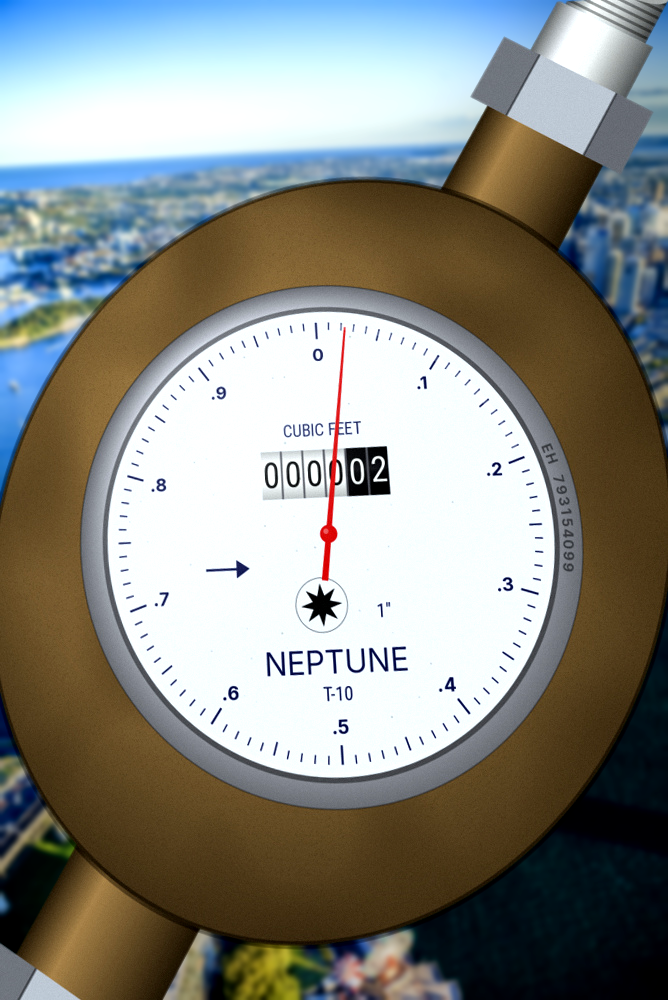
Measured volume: 2.02 ft³
